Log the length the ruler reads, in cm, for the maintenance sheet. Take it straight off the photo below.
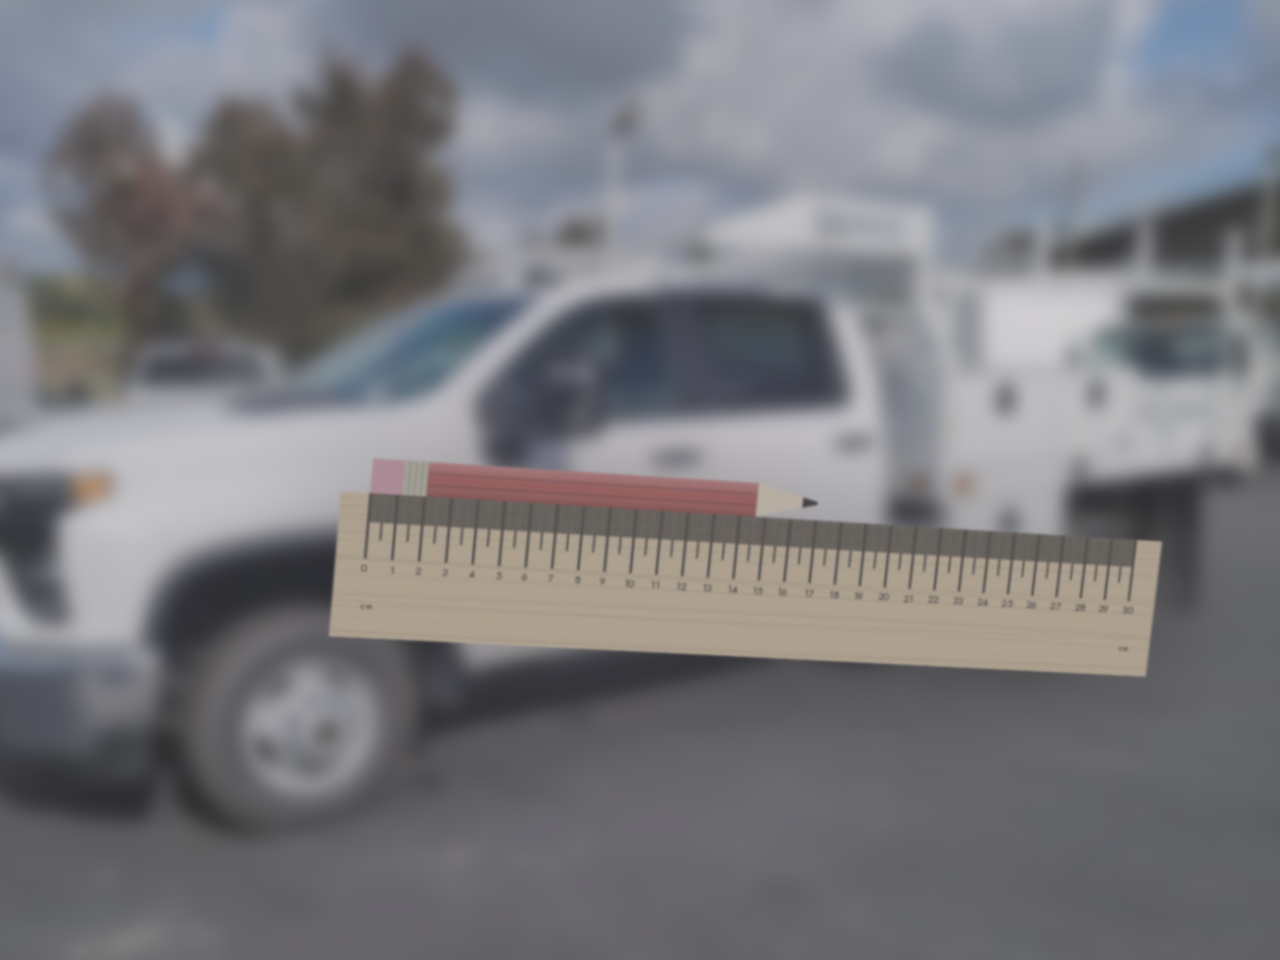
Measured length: 17 cm
